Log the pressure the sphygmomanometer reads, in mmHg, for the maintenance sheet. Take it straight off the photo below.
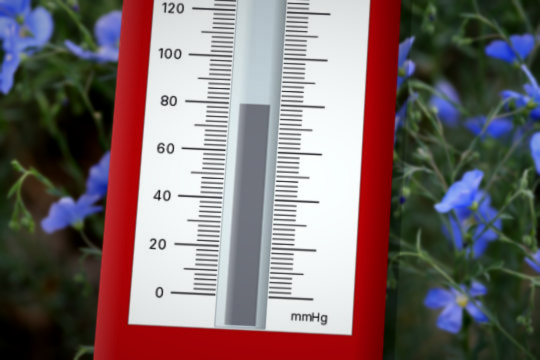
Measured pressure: 80 mmHg
